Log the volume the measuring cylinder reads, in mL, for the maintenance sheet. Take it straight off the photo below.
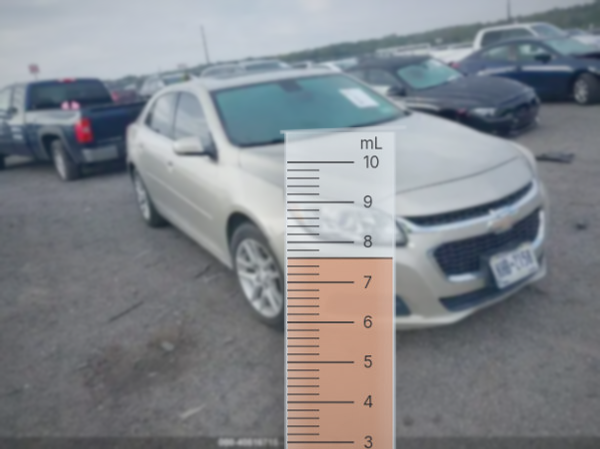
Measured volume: 7.6 mL
